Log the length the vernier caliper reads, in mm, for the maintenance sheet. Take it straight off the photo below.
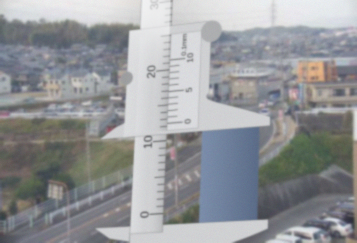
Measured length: 12.4 mm
